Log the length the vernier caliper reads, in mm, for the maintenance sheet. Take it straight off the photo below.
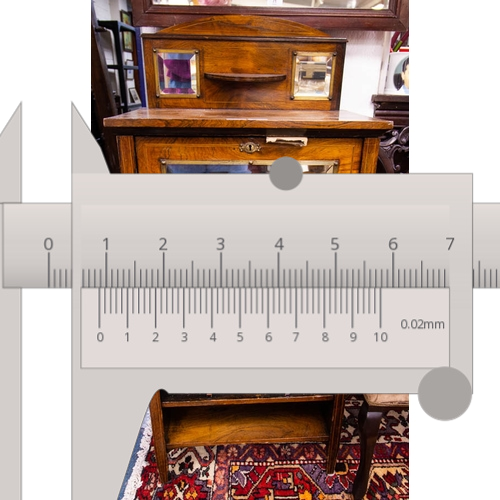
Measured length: 8.8 mm
